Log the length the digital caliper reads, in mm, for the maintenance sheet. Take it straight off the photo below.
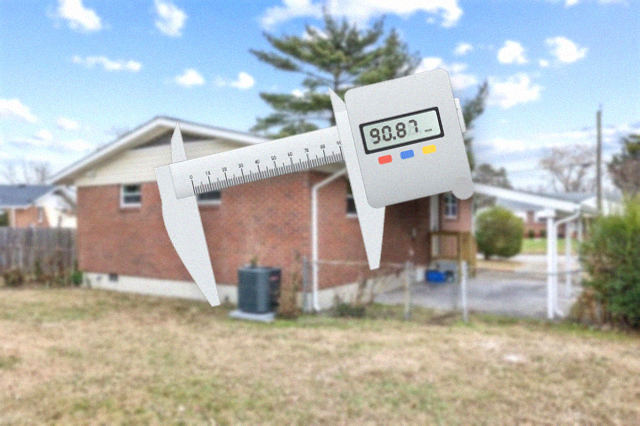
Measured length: 90.87 mm
